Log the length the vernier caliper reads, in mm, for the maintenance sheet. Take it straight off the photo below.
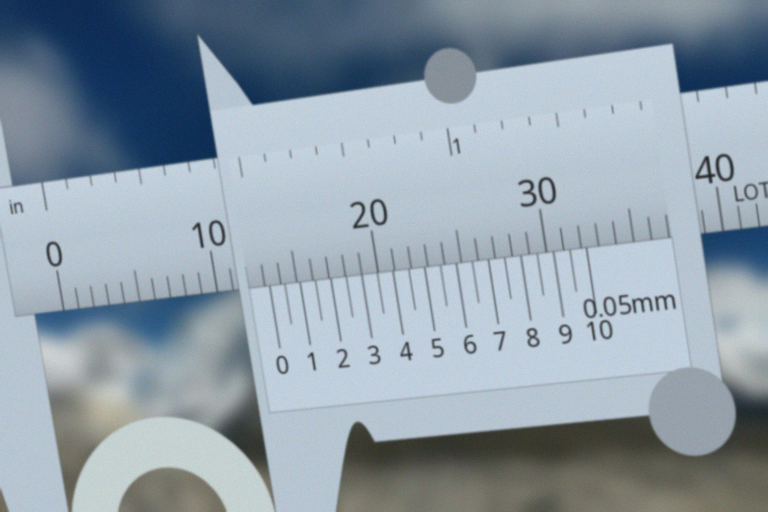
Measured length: 13.3 mm
